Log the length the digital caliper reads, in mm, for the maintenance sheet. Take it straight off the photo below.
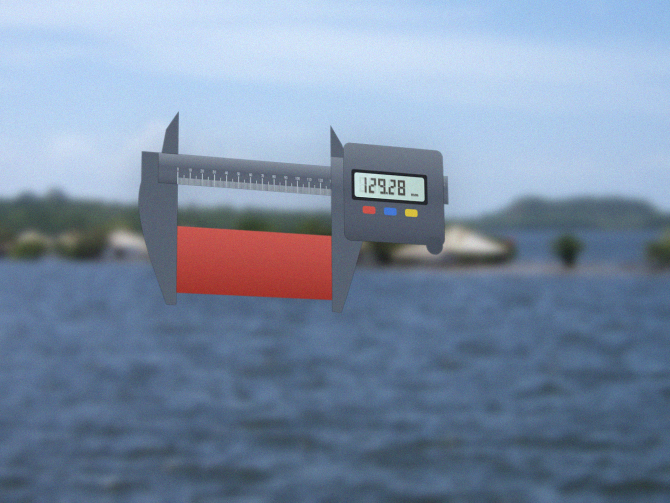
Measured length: 129.28 mm
